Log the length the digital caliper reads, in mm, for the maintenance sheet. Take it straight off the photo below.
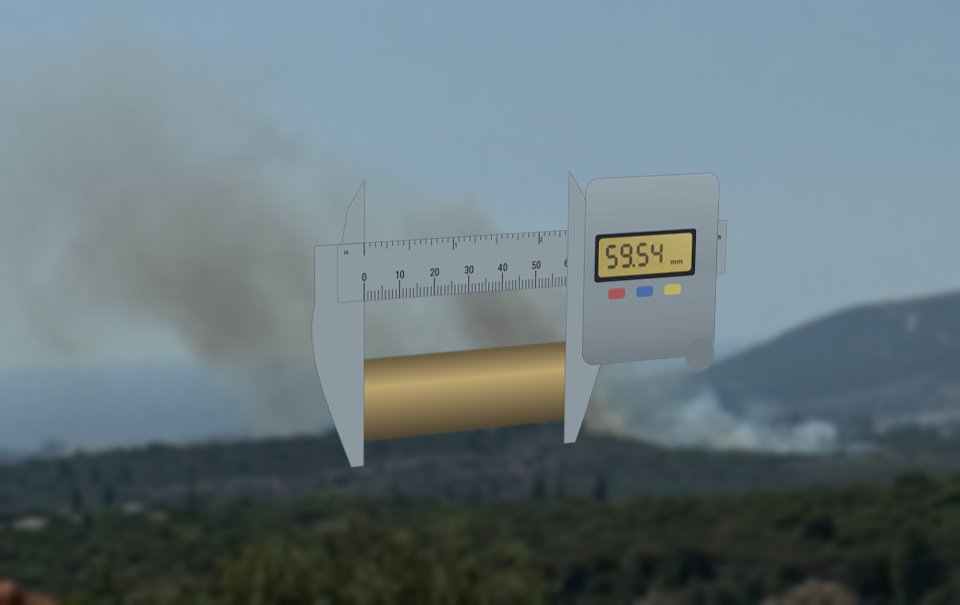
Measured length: 59.54 mm
